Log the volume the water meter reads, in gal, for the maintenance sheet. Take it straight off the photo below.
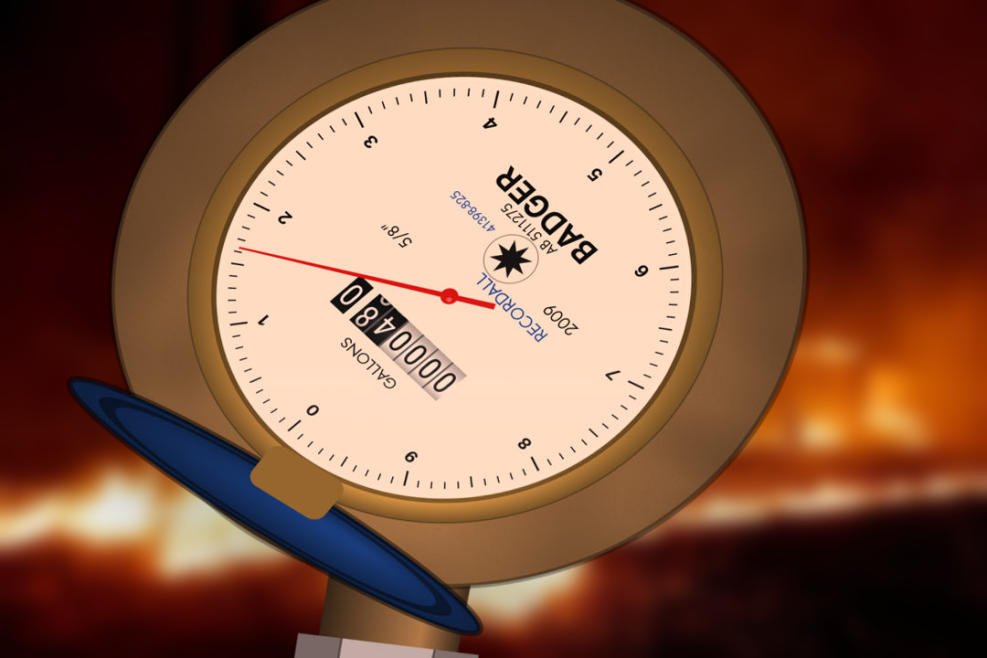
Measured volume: 481.6 gal
